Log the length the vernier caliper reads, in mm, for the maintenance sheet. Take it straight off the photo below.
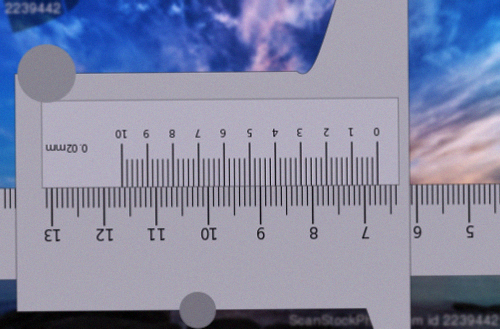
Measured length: 67.5 mm
